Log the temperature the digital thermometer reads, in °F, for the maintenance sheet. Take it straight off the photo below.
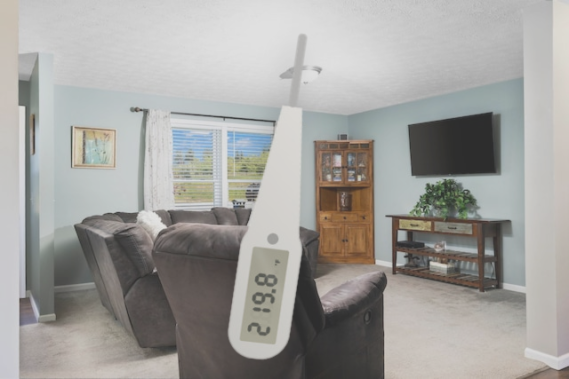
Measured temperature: 219.8 °F
